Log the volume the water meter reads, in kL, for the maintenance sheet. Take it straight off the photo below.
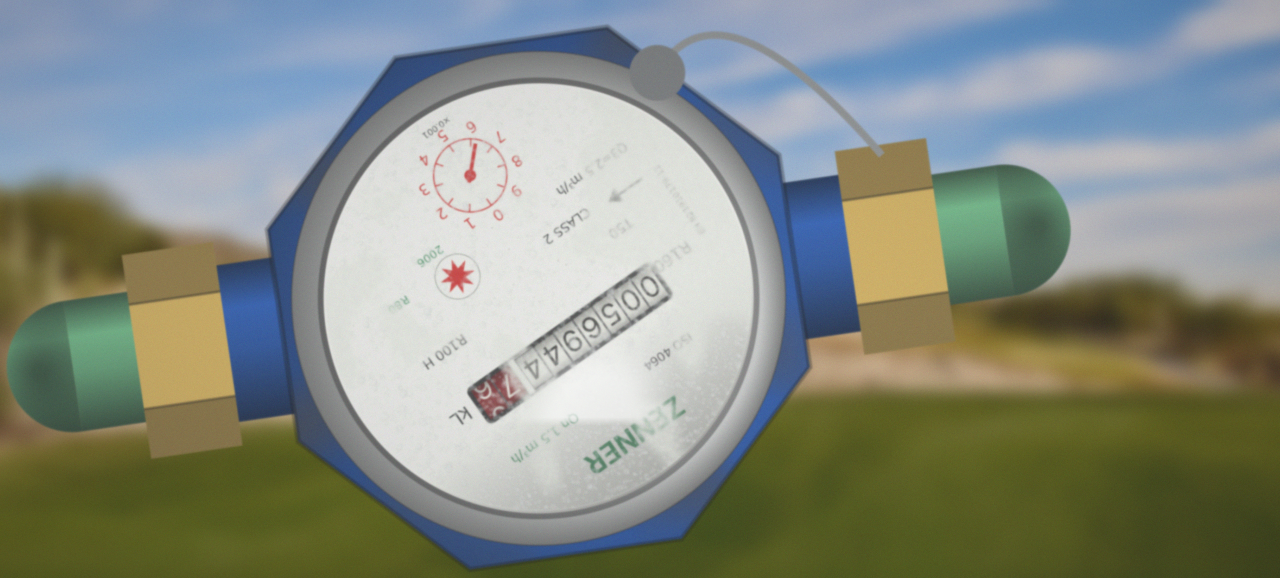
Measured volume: 56944.756 kL
